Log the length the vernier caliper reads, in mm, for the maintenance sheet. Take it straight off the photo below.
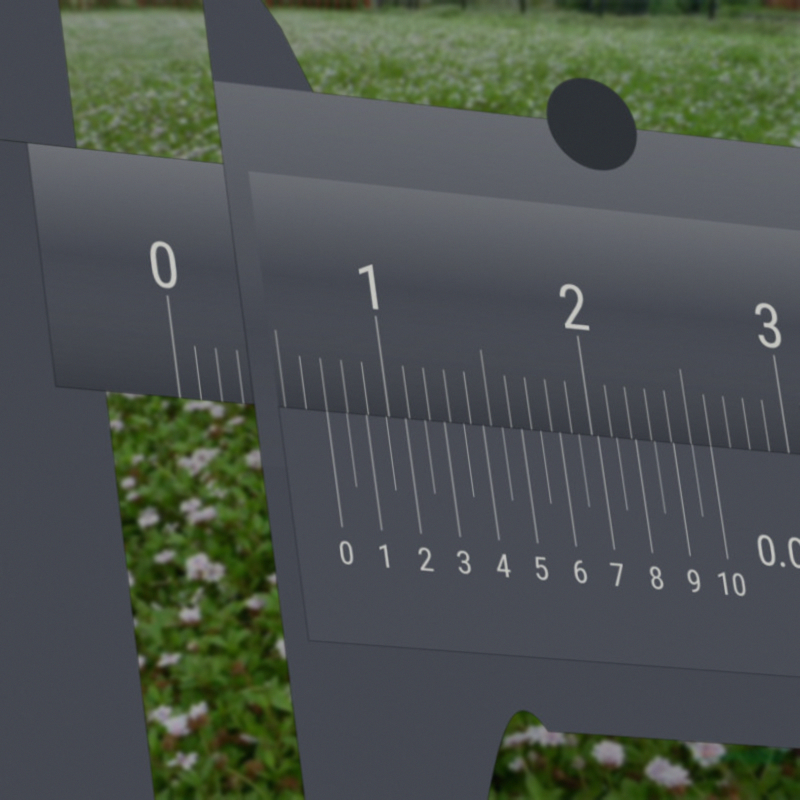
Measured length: 7.0 mm
